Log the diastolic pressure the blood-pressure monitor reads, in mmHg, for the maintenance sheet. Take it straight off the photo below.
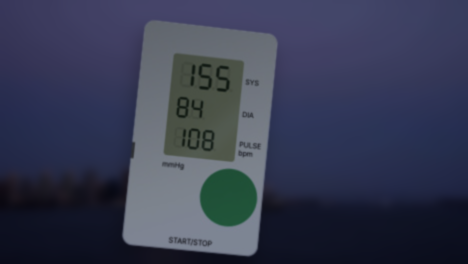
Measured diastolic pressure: 84 mmHg
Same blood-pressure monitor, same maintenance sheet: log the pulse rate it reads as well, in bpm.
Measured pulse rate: 108 bpm
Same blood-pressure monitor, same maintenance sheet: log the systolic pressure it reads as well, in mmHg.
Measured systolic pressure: 155 mmHg
